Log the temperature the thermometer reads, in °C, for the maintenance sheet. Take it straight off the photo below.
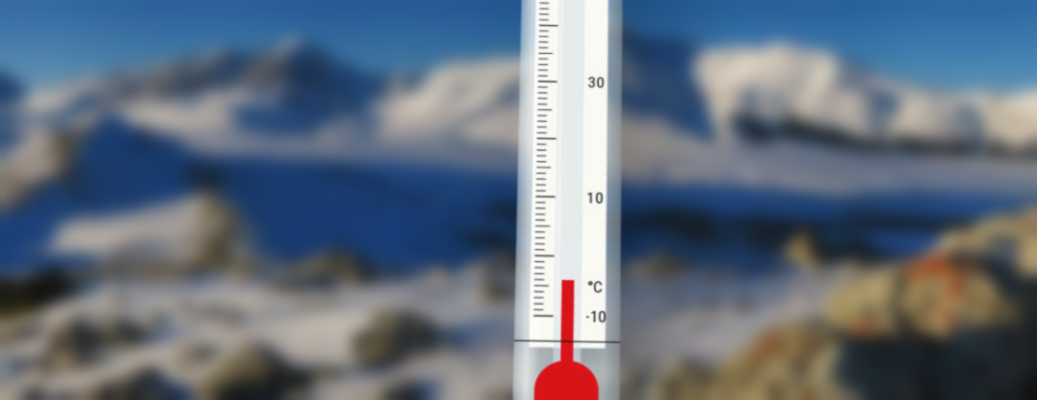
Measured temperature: -4 °C
